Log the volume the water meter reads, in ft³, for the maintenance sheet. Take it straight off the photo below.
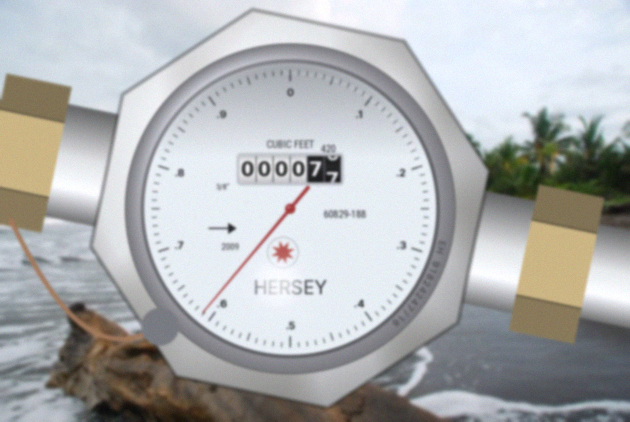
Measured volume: 76.61 ft³
